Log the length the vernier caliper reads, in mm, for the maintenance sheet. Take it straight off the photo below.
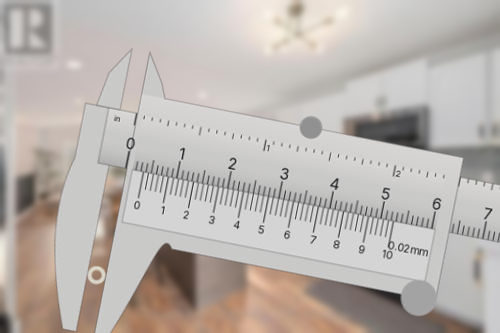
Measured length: 3.5 mm
